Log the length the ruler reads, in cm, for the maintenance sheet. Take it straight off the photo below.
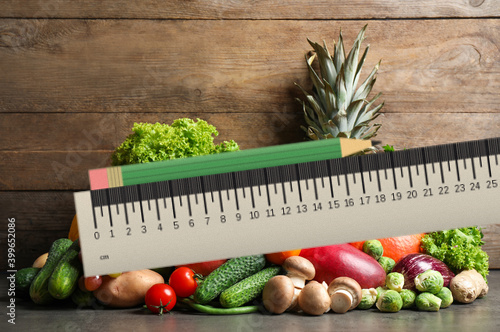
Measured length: 18.5 cm
